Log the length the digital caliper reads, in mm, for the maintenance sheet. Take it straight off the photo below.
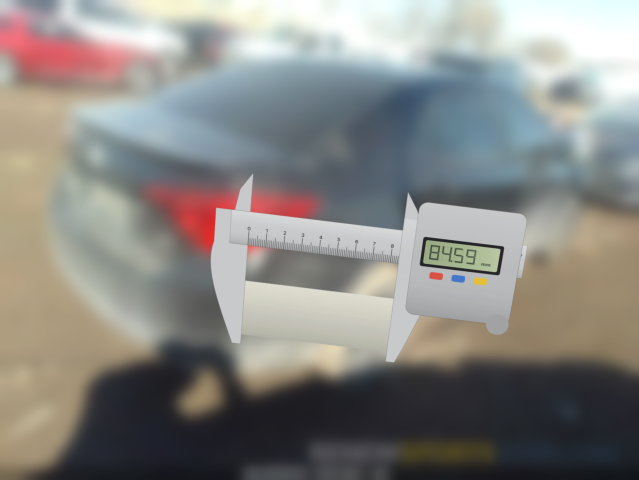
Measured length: 84.59 mm
